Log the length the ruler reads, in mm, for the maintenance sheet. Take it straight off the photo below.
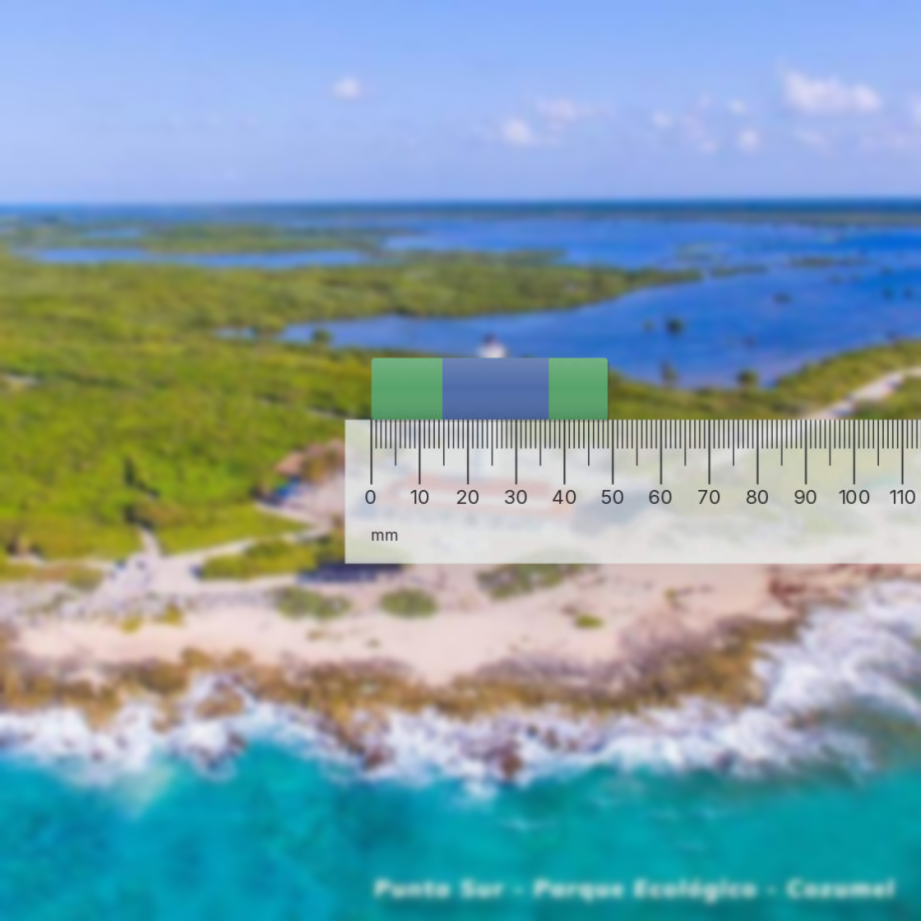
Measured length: 49 mm
